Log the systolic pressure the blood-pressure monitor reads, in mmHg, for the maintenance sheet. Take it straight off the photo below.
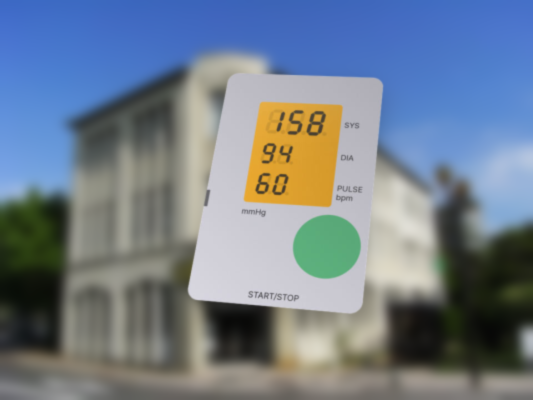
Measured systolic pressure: 158 mmHg
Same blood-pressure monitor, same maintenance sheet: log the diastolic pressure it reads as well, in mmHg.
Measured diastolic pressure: 94 mmHg
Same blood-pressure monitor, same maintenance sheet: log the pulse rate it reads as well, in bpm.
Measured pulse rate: 60 bpm
